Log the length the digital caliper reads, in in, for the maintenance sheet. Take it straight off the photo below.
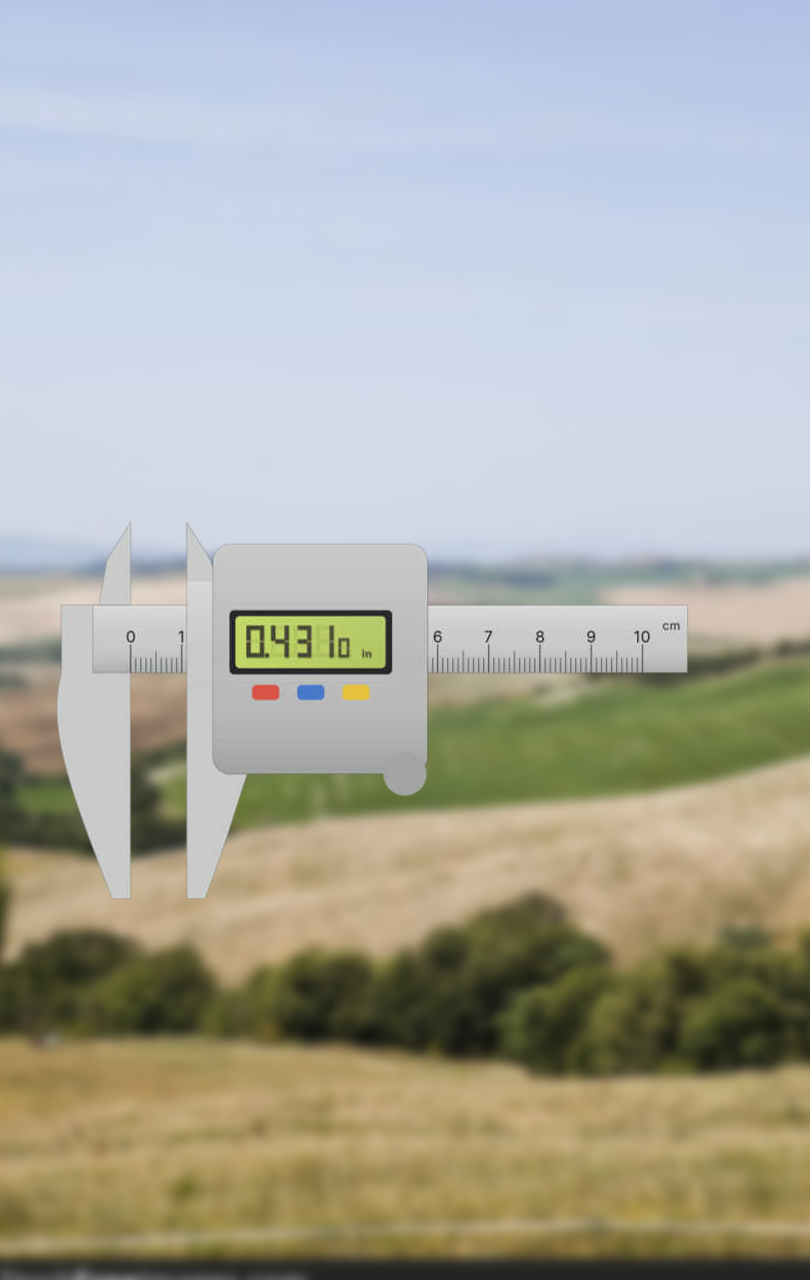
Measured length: 0.4310 in
